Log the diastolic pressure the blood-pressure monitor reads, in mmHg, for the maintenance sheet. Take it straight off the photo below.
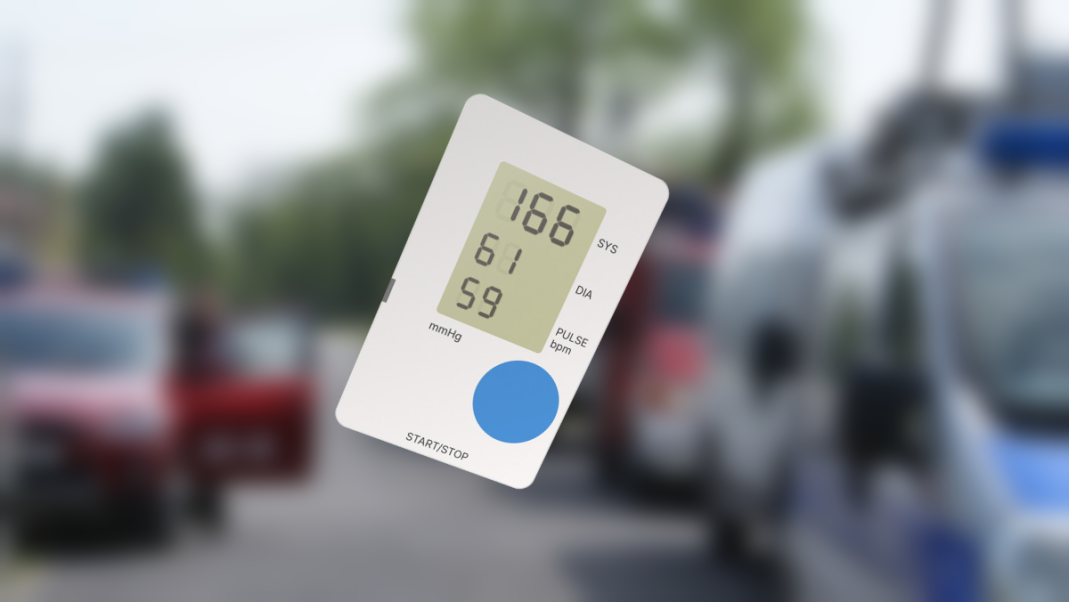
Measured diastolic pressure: 61 mmHg
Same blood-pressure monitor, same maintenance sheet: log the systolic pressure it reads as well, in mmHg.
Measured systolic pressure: 166 mmHg
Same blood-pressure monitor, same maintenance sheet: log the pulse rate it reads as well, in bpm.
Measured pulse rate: 59 bpm
